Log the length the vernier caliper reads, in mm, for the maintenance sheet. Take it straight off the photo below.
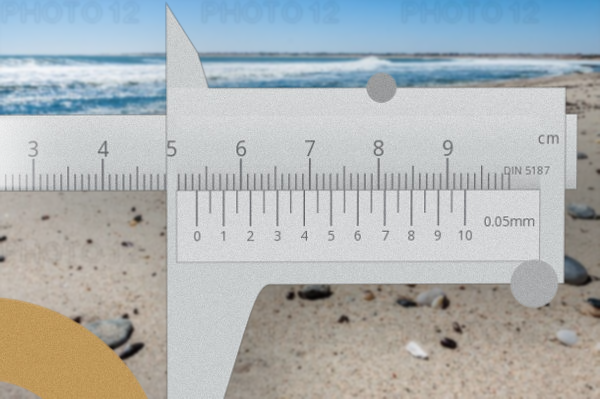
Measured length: 53.6 mm
